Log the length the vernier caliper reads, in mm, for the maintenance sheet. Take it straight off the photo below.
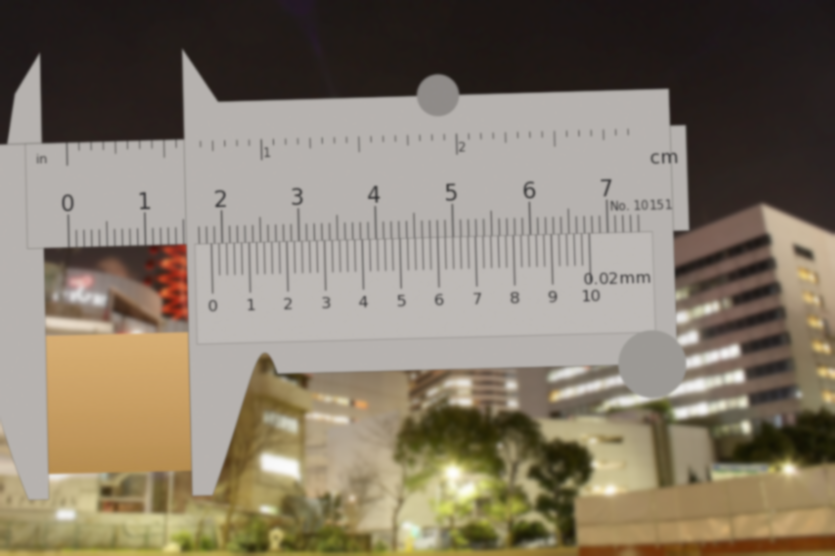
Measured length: 18.6 mm
